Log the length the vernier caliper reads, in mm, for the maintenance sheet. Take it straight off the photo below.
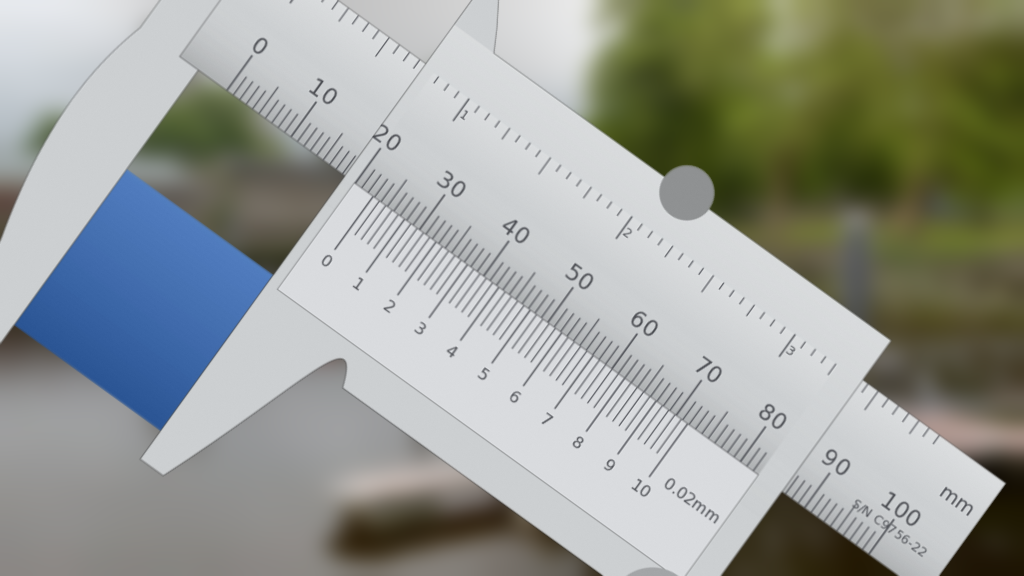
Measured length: 22.8 mm
